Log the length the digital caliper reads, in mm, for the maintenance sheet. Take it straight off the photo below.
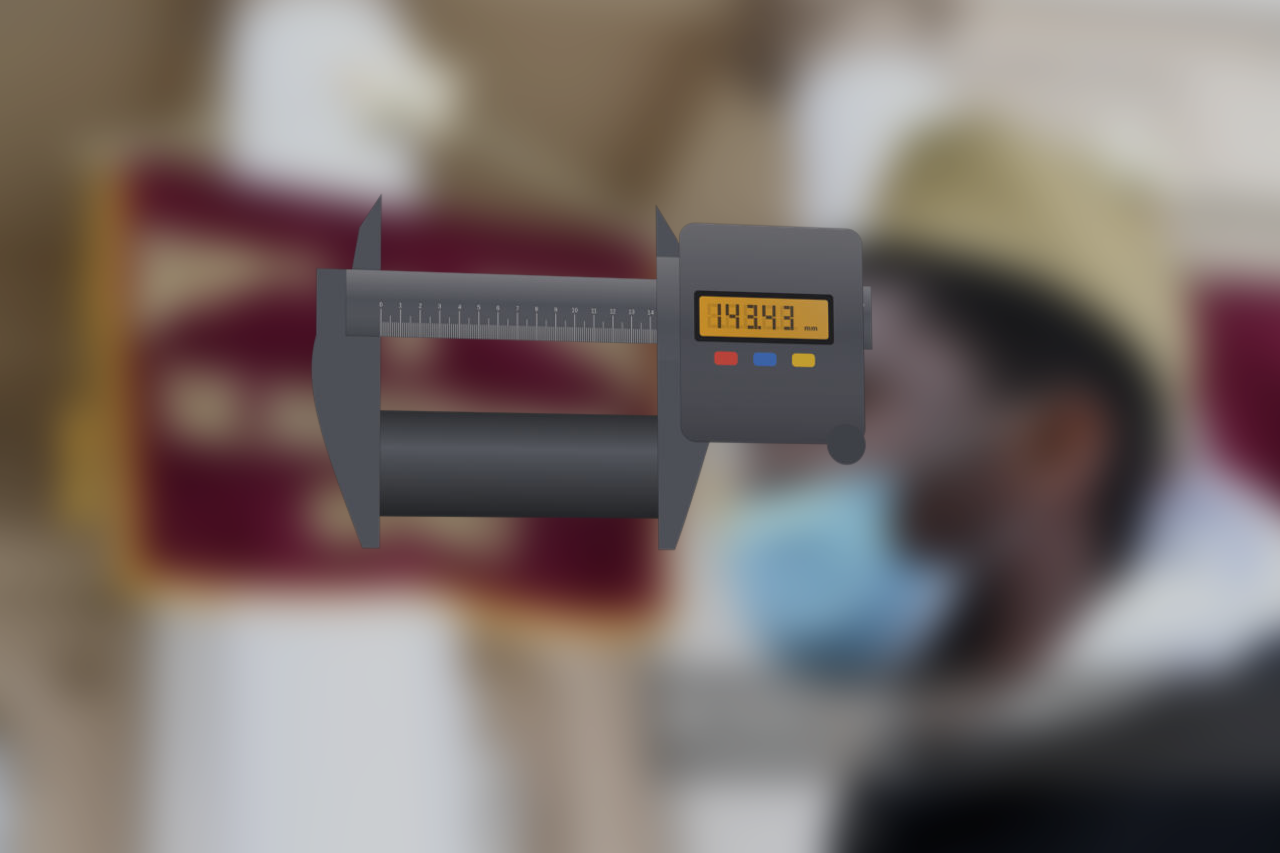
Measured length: 143.43 mm
